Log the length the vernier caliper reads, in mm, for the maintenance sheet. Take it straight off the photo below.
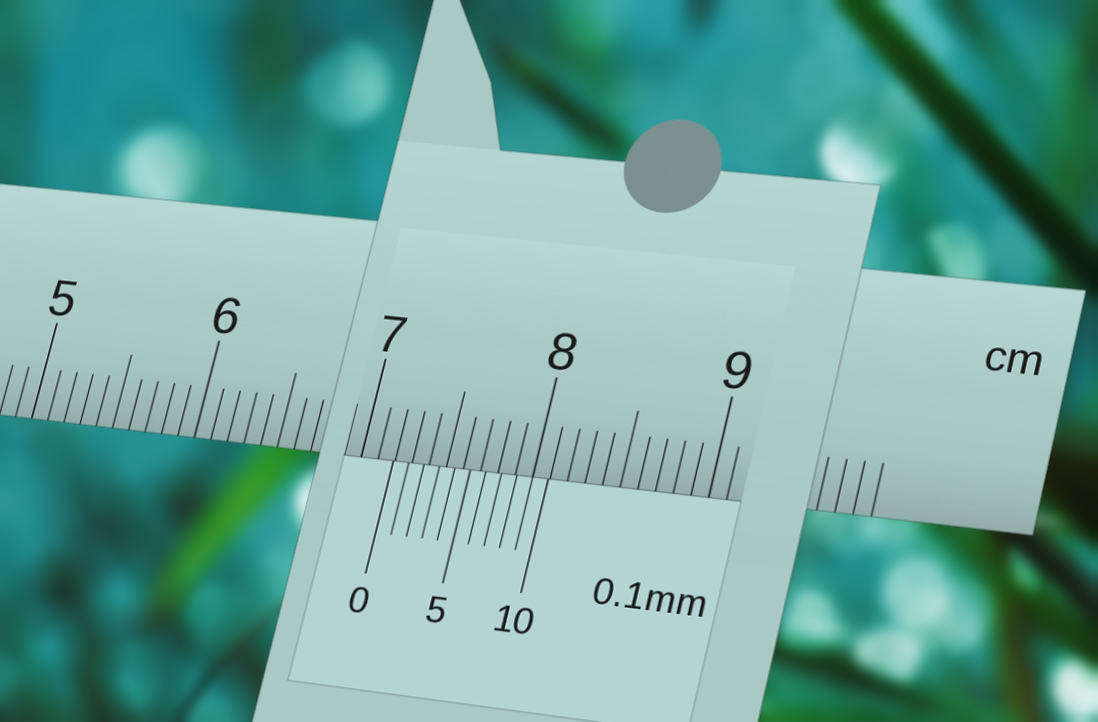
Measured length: 71.9 mm
